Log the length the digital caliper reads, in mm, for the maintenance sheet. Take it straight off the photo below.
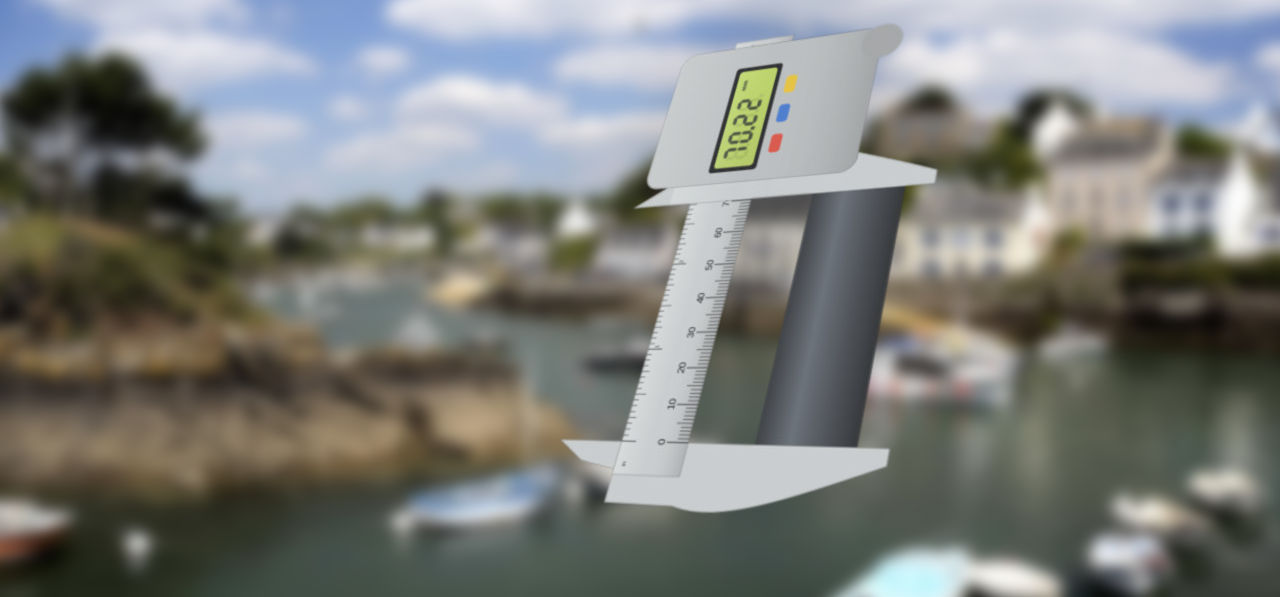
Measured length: 70.22 mm
